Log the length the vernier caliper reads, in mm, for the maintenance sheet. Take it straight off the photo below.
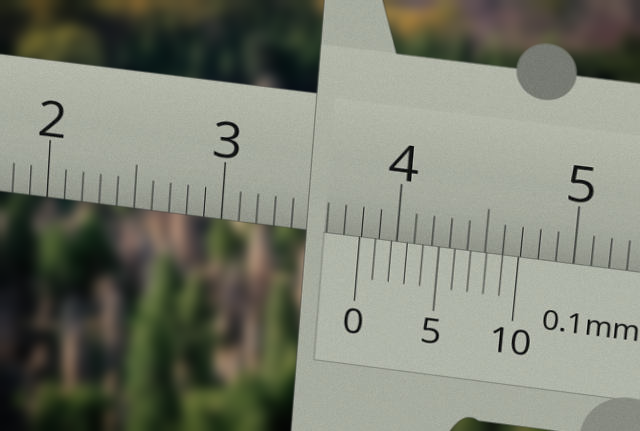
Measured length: 37.9 mm
